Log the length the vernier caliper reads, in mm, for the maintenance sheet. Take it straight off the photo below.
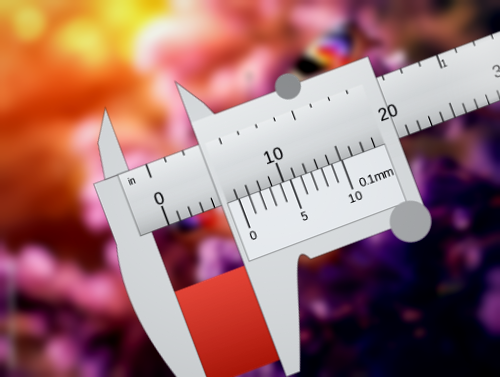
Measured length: 6.1 mm
